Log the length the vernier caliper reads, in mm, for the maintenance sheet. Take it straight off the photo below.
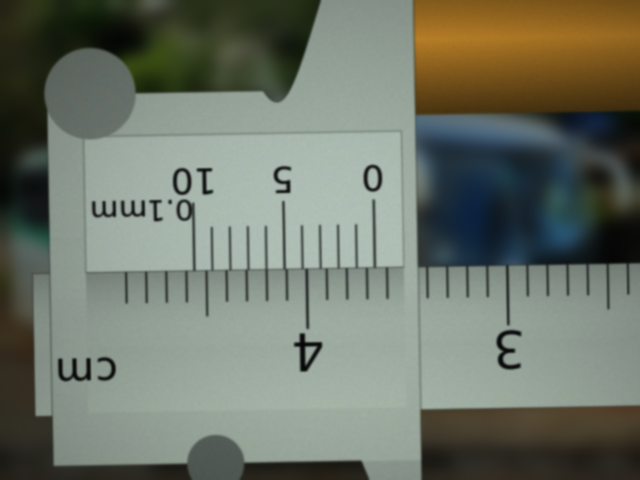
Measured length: 36.6 mm
